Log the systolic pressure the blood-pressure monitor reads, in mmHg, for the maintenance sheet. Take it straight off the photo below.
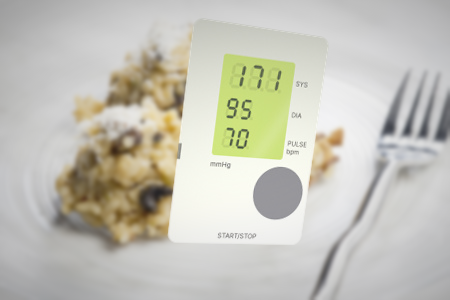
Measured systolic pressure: 171 mmHg
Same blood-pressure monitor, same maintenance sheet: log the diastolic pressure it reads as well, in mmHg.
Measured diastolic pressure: 95 mmHg
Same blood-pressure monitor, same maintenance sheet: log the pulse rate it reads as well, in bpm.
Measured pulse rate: 70 bpm
